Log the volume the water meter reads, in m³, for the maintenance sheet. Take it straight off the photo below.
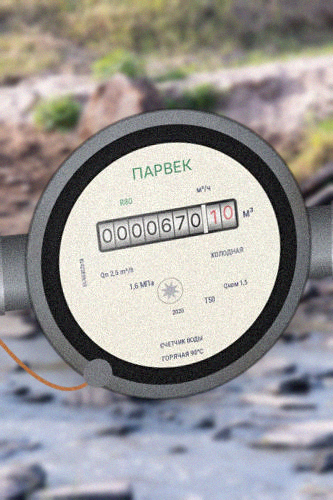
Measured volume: 670.10 m³
